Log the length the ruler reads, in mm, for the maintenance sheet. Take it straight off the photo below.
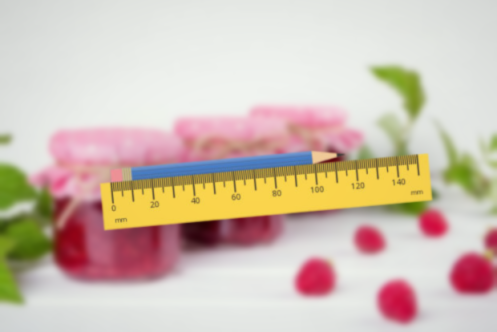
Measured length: 115 mm
